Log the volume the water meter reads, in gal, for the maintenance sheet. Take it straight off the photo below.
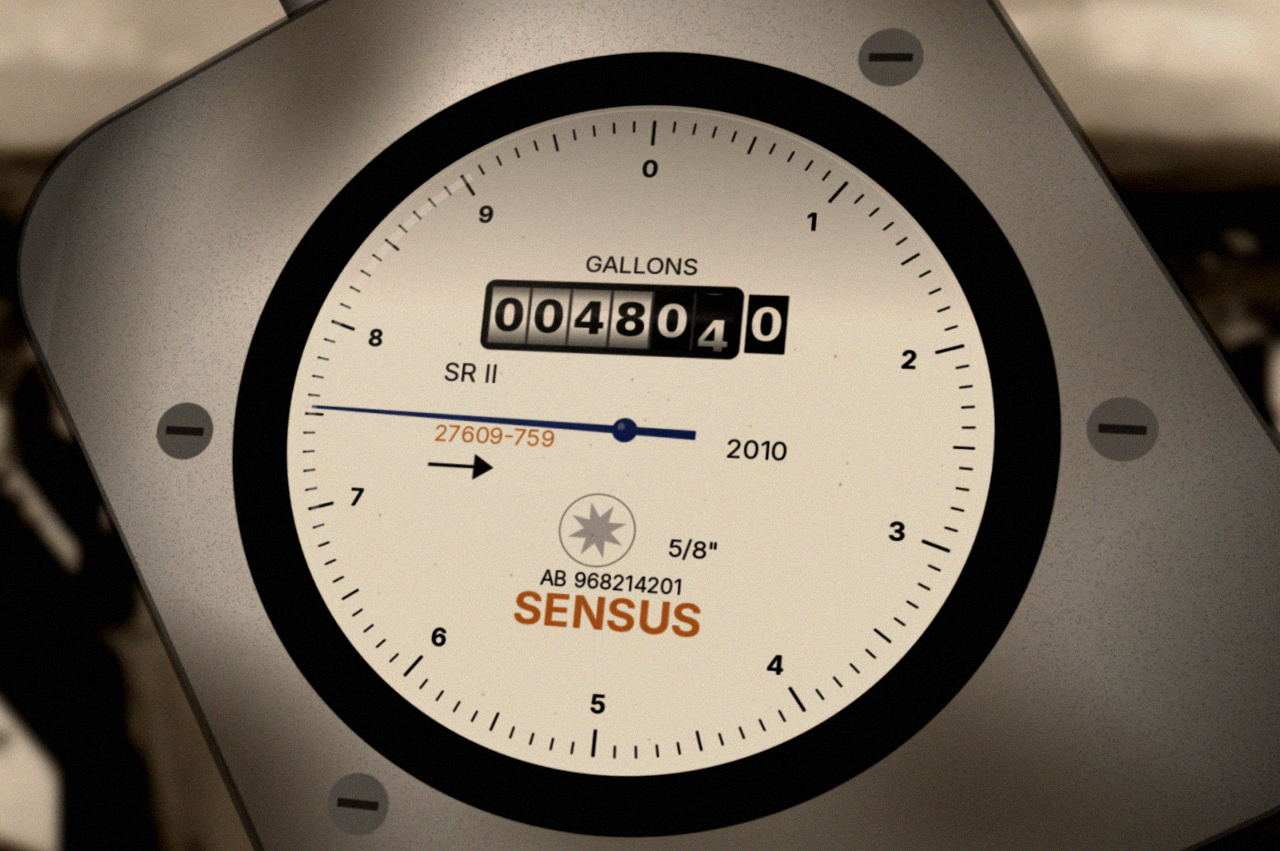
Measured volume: 48037.5 gal
